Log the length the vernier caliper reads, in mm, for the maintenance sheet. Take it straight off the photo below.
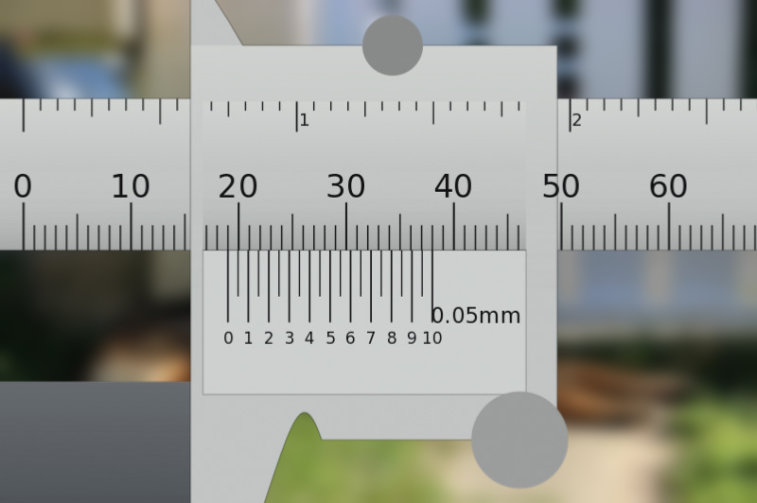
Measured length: 19.0 mm
